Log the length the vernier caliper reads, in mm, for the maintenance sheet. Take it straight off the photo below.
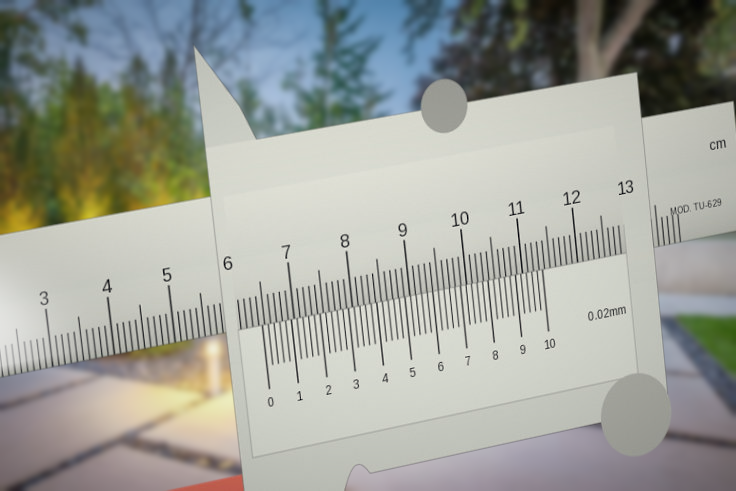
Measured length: 64.6 mm
